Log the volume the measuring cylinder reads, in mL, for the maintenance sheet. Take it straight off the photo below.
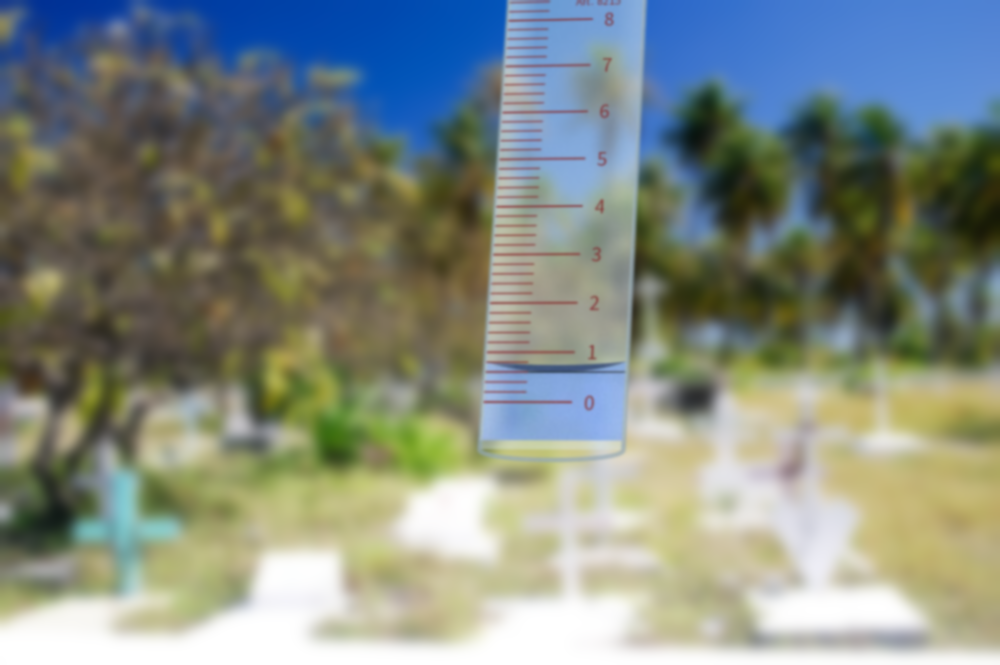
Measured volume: 0.6 mL
